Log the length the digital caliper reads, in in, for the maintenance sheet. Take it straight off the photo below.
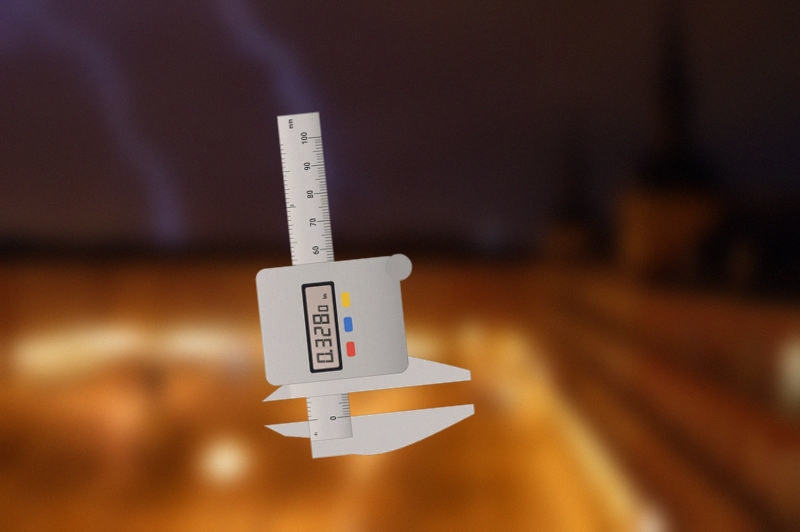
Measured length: 0.3280 in
